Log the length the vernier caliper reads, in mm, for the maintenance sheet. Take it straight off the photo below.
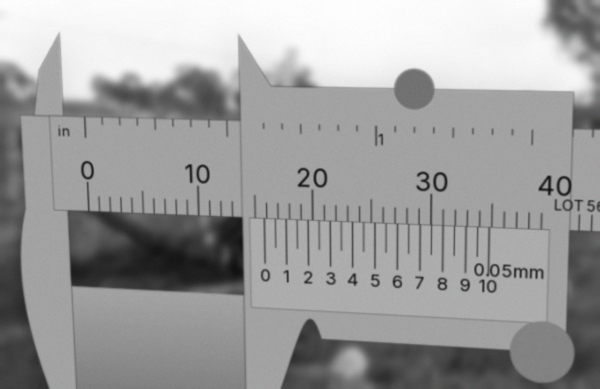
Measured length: 15.8 mm
